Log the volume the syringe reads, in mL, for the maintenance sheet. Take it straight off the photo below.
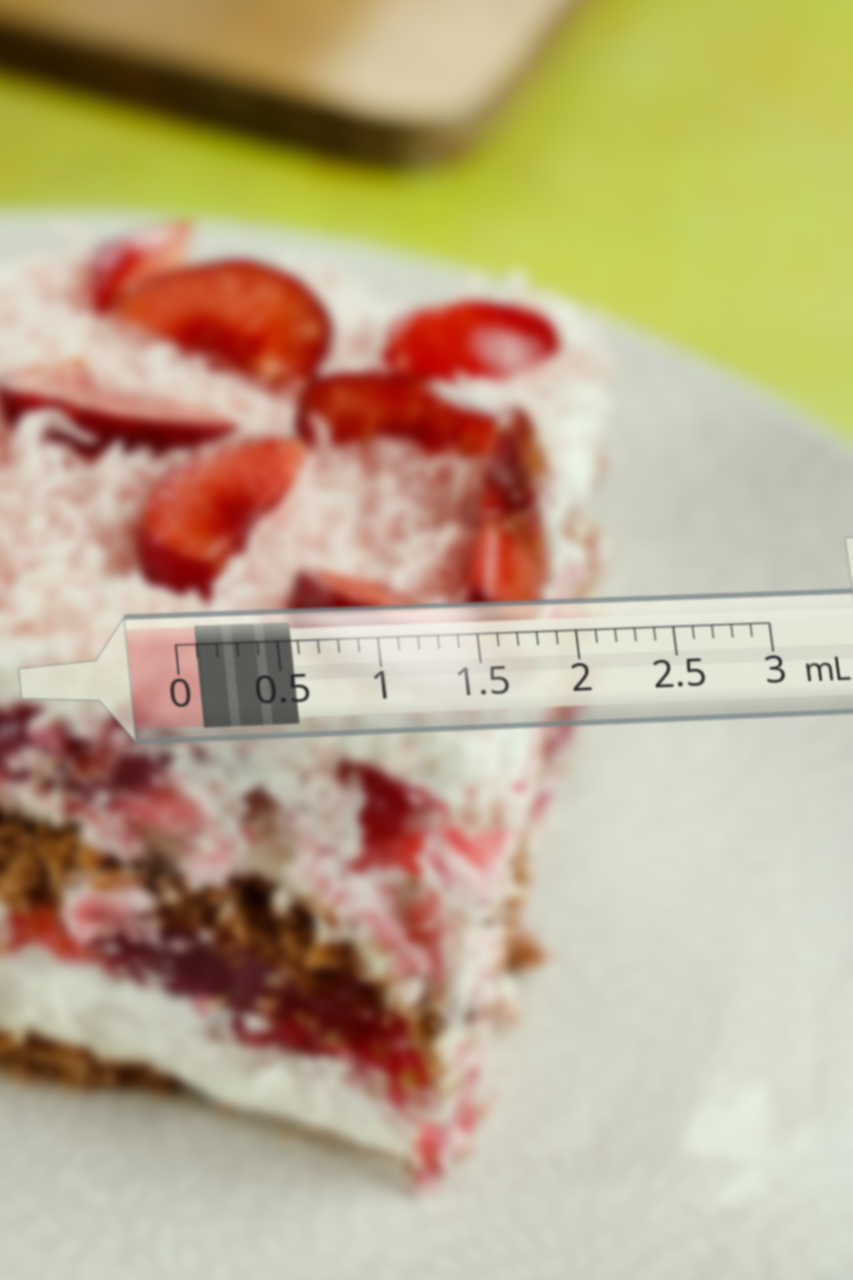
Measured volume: 0.1 mL
